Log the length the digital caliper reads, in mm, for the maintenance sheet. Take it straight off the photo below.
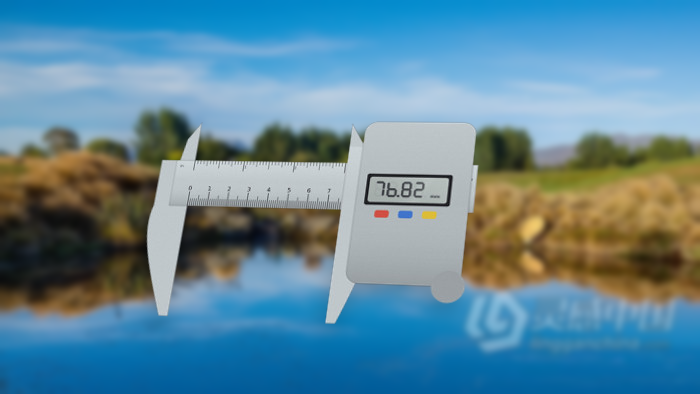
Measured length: 76.82 mm
